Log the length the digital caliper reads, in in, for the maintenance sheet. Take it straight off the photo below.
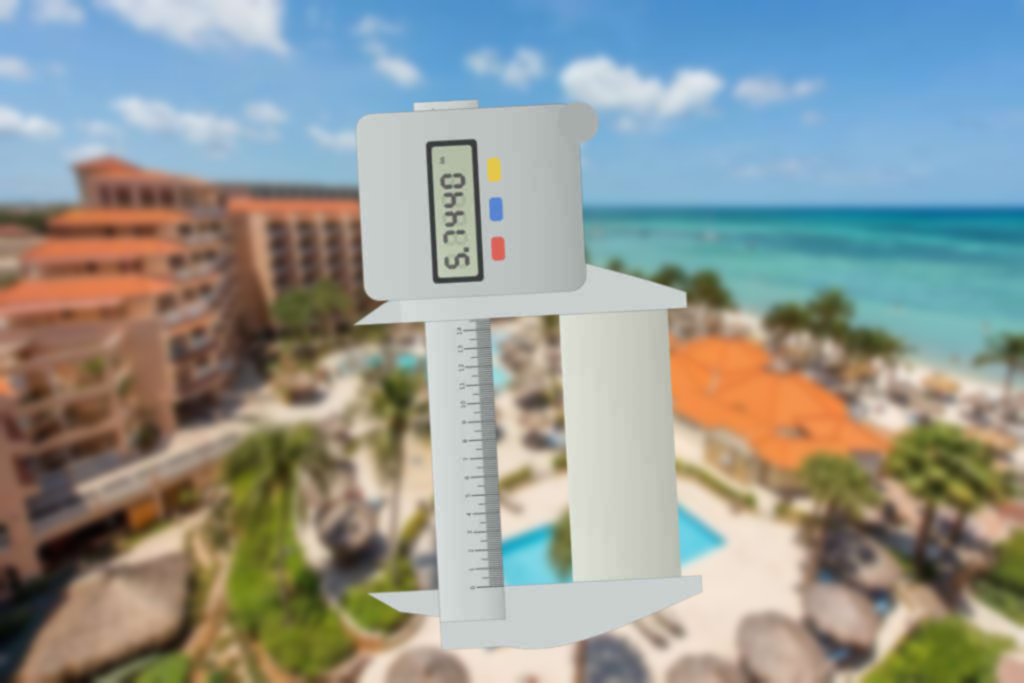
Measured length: 5.7440 in
